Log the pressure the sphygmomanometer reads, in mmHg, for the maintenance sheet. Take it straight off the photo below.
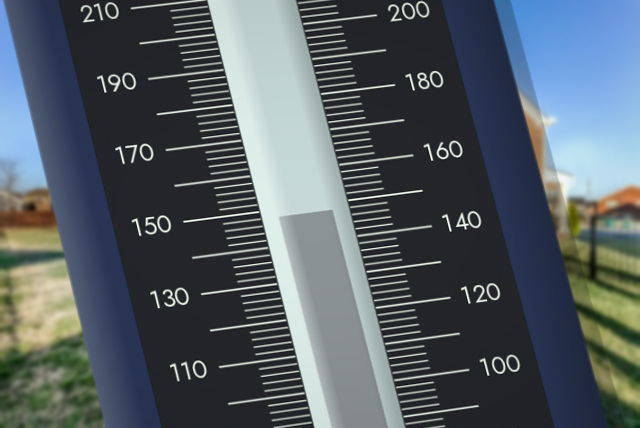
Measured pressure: 148 mmHg
